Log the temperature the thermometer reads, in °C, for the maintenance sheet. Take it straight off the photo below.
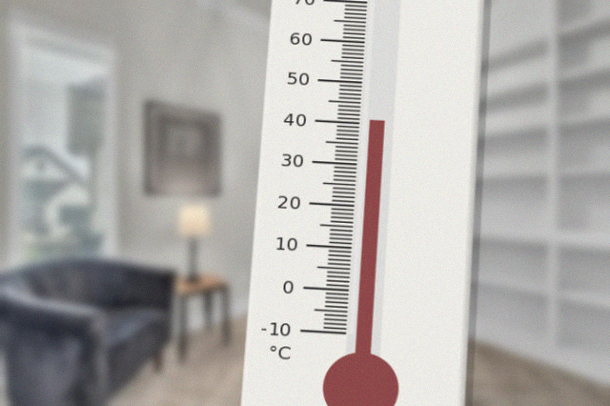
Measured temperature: 41 °C
